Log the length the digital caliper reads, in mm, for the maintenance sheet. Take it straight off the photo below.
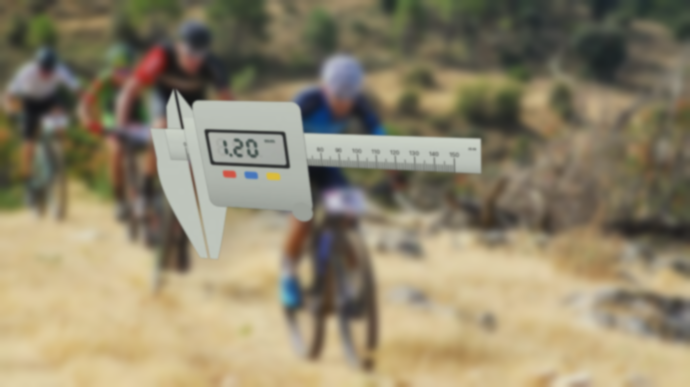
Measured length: 1.20 mm
